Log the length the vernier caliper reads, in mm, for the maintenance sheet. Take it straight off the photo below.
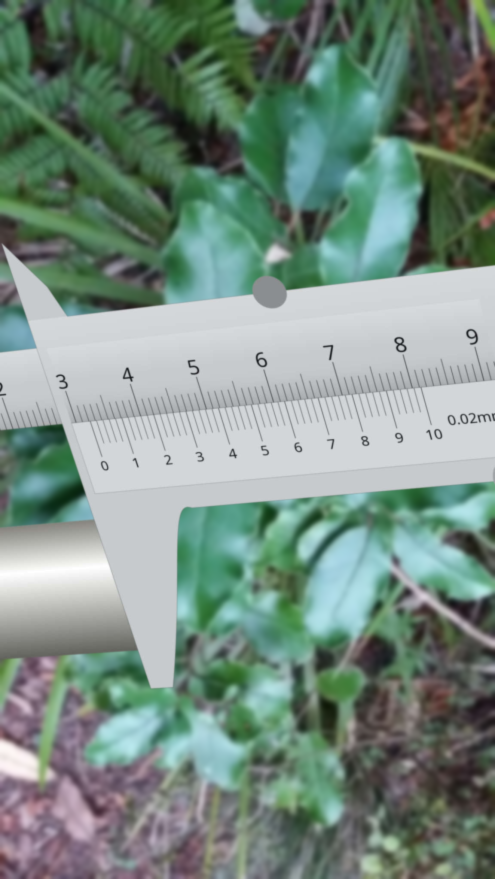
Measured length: 32.2 mm
